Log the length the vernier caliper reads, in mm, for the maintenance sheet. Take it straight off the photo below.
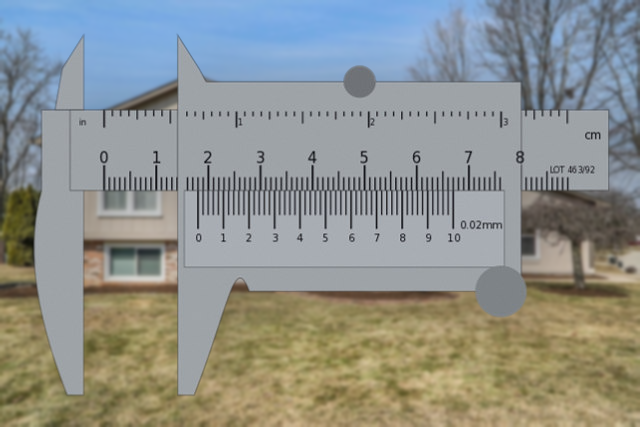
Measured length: 18.0 mm
